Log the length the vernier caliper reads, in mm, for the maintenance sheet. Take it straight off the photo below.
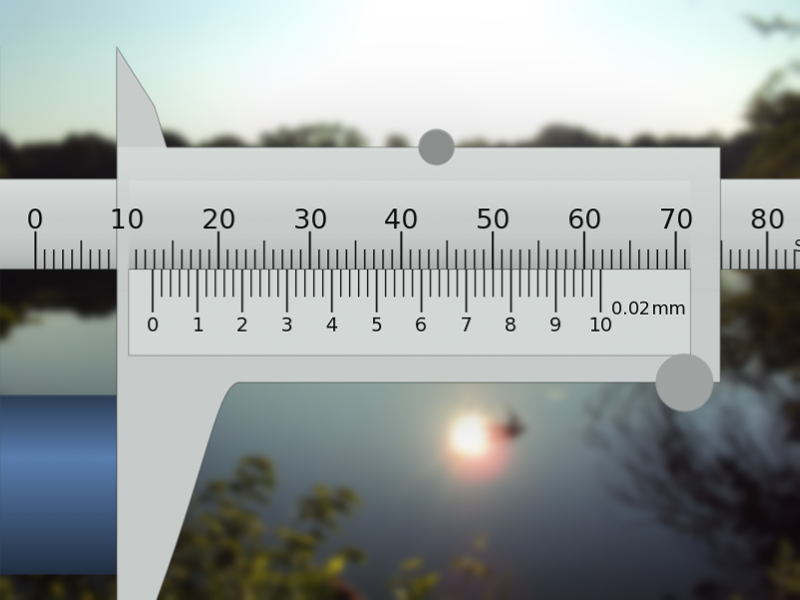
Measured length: 12.8 mm
